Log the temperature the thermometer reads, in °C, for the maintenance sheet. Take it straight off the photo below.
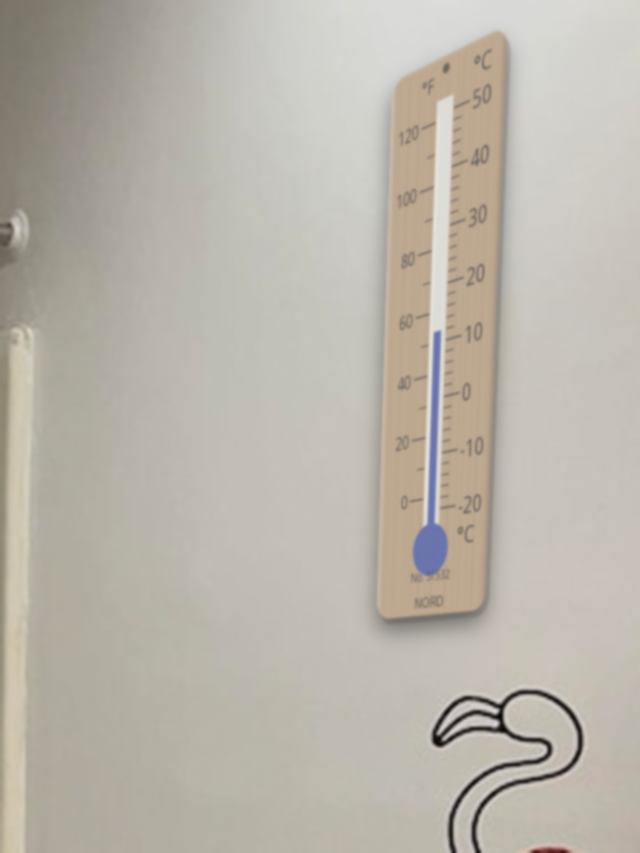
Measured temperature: 12 °C
